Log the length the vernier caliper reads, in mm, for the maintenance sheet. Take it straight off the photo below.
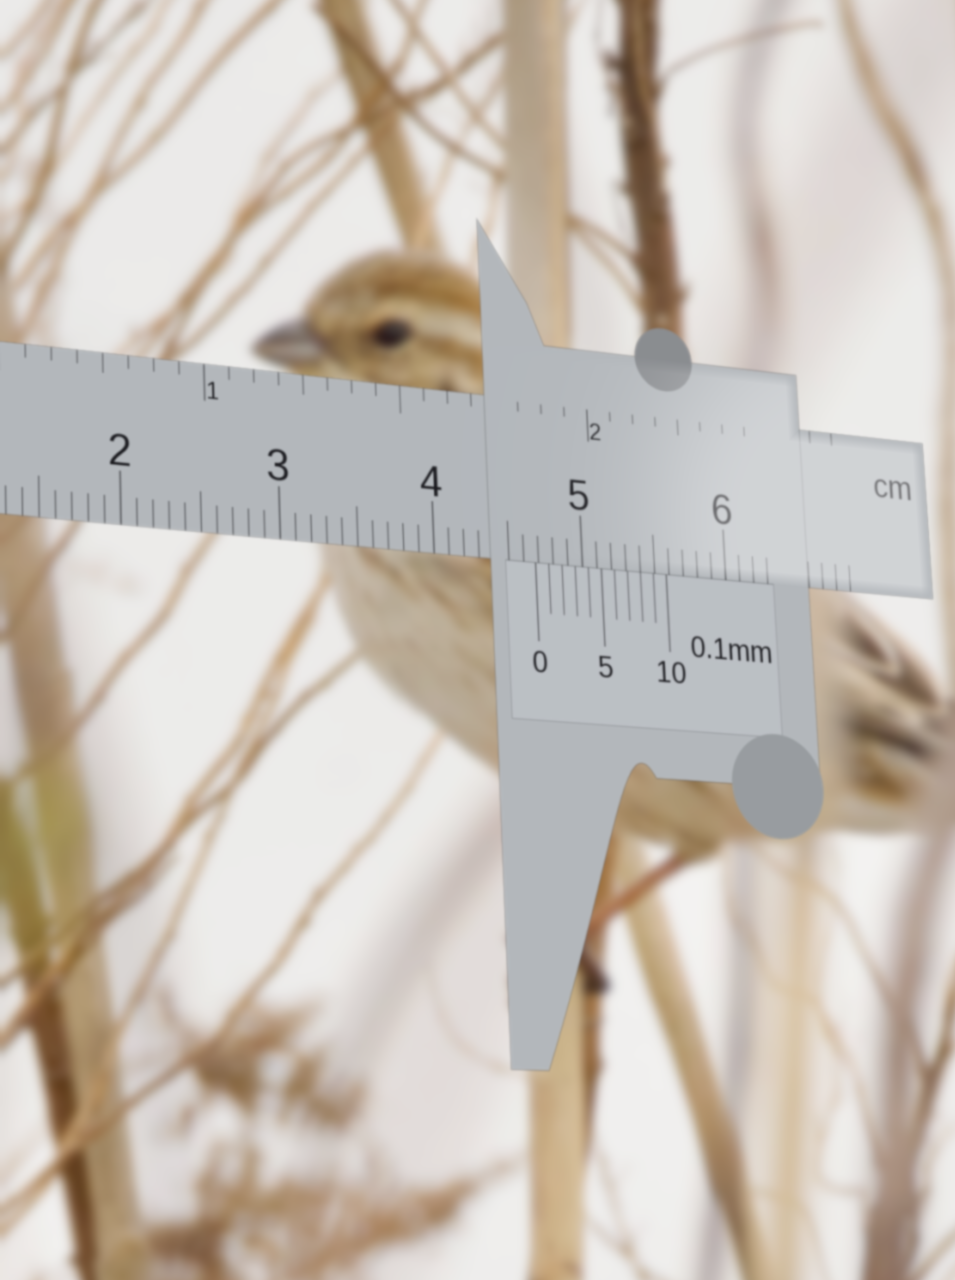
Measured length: 46.8 mm
